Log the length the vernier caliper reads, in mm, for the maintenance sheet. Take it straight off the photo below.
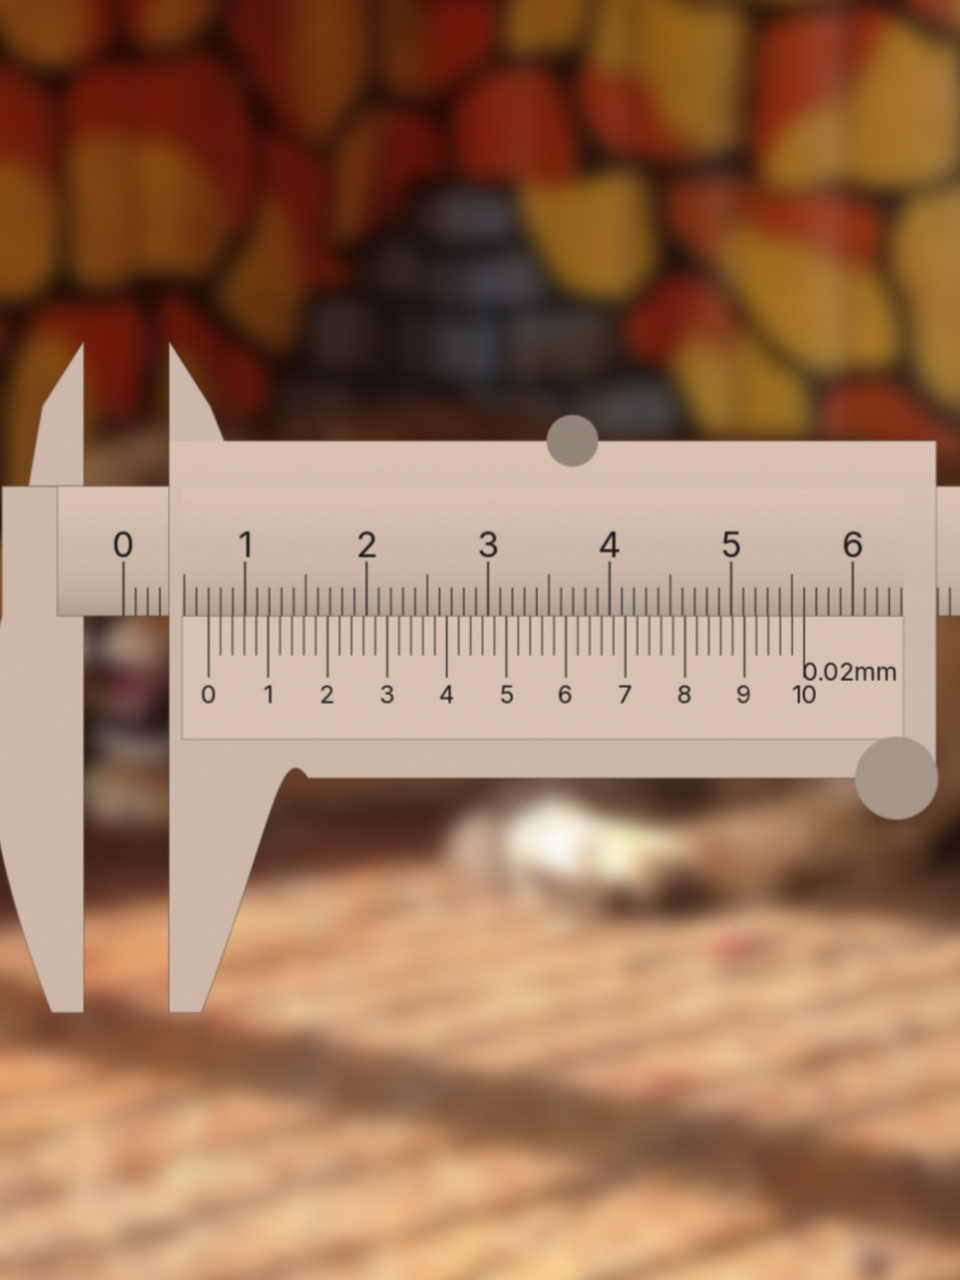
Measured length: 7.0 mm
